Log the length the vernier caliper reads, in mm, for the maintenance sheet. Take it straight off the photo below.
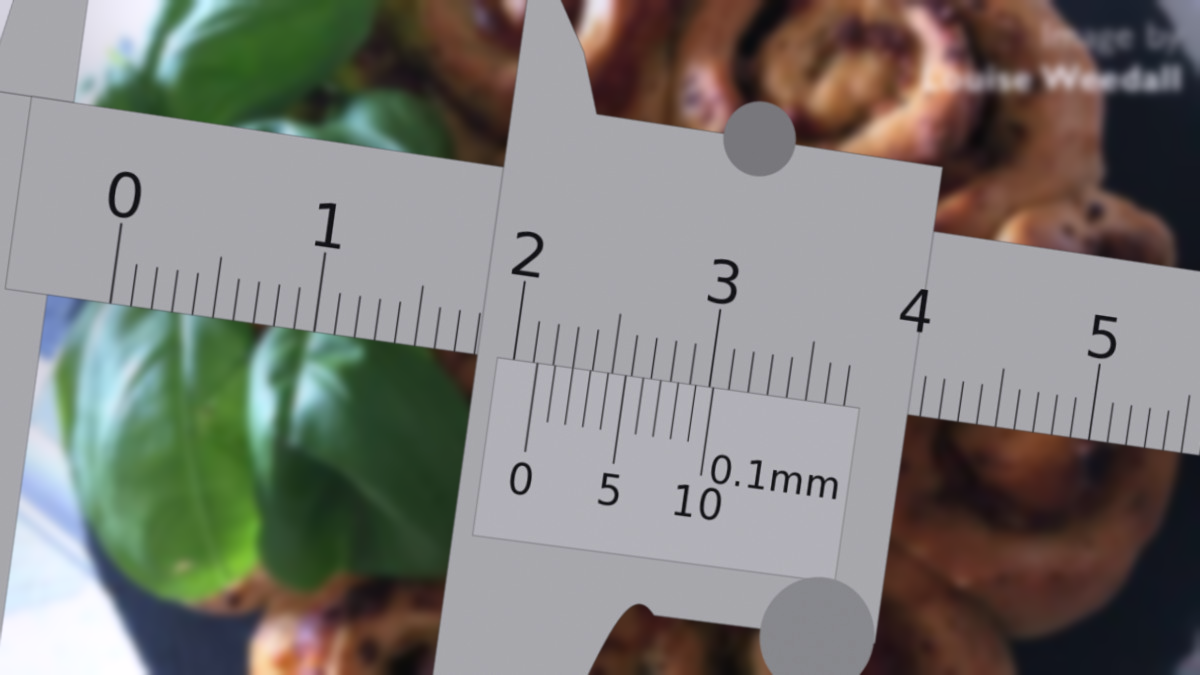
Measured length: 21.2 mm
